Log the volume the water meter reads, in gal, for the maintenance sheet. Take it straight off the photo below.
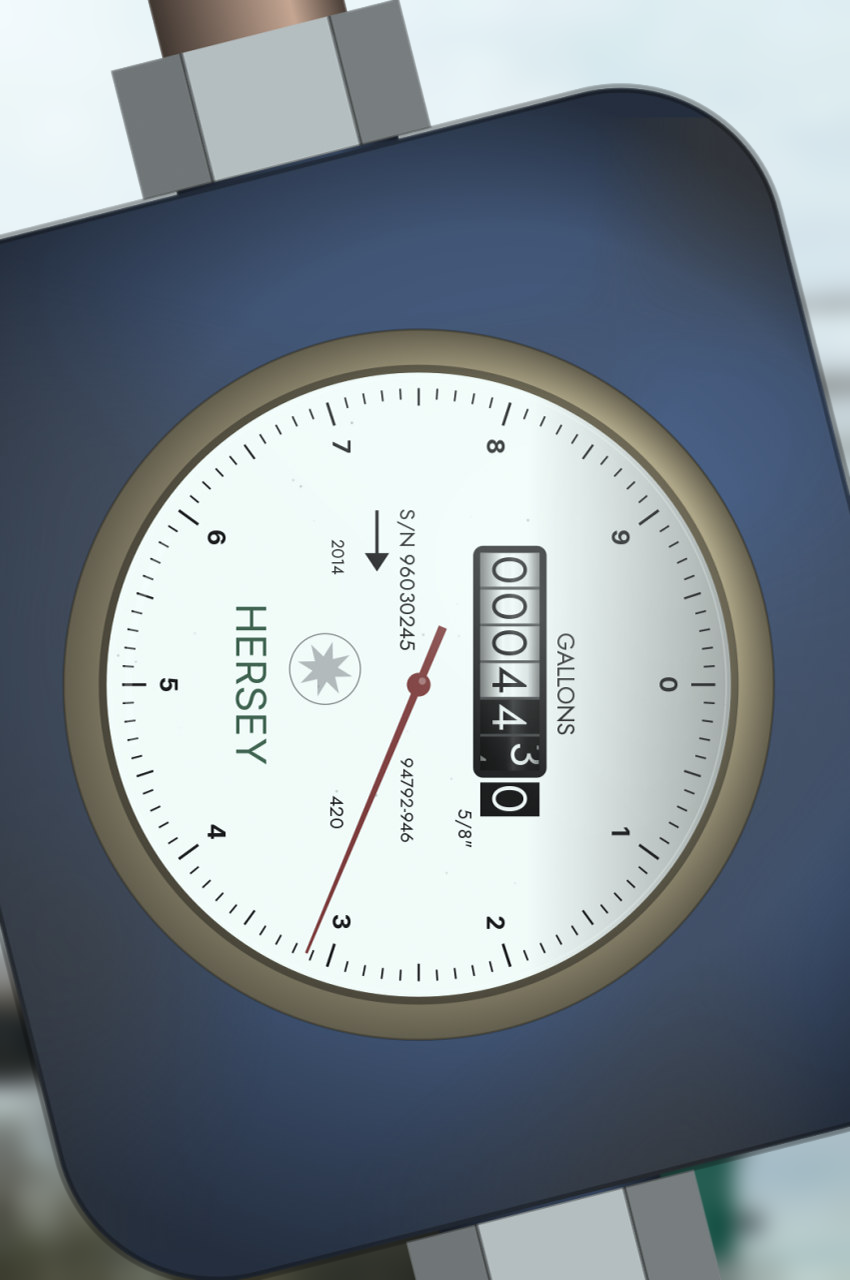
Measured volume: 4433.1 gal
